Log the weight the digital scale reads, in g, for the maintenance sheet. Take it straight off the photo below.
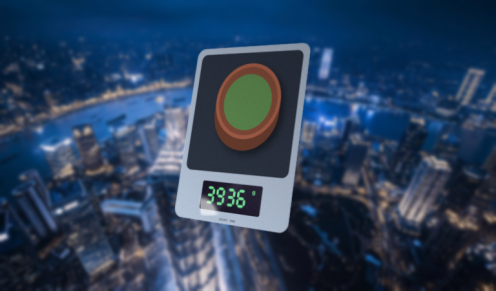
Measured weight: 3936 g
